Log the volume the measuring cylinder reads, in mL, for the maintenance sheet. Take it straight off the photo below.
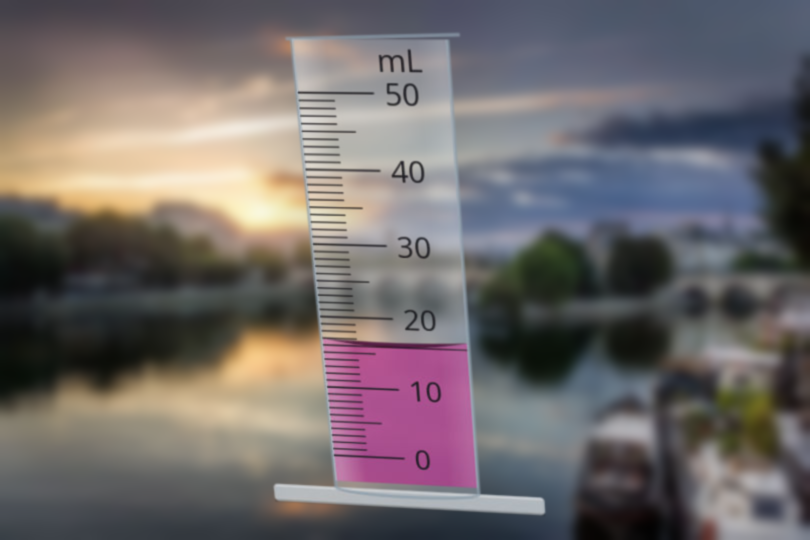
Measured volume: 16 mL
